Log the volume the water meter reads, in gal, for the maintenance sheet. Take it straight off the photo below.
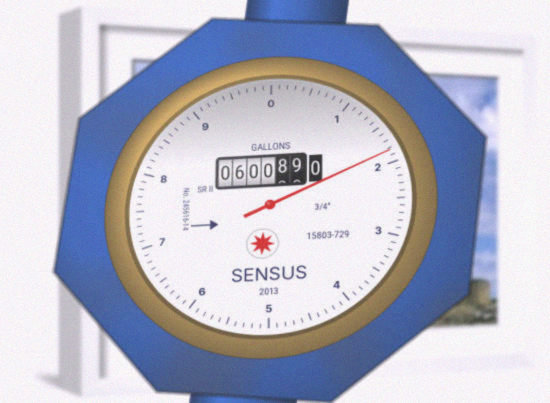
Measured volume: 600891.8 gal
